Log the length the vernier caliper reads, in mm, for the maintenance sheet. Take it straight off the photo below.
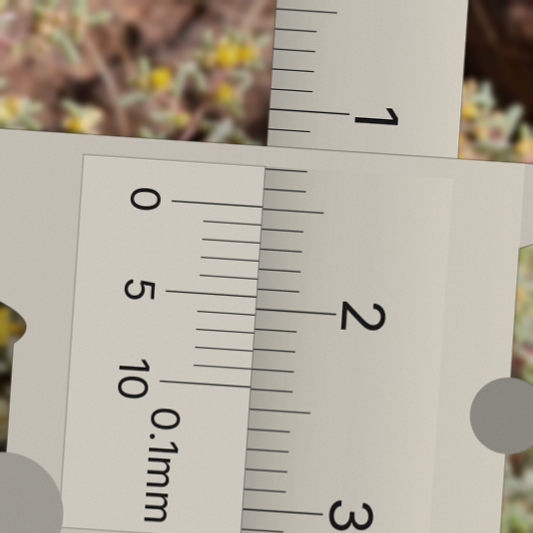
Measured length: 14.9 mm
